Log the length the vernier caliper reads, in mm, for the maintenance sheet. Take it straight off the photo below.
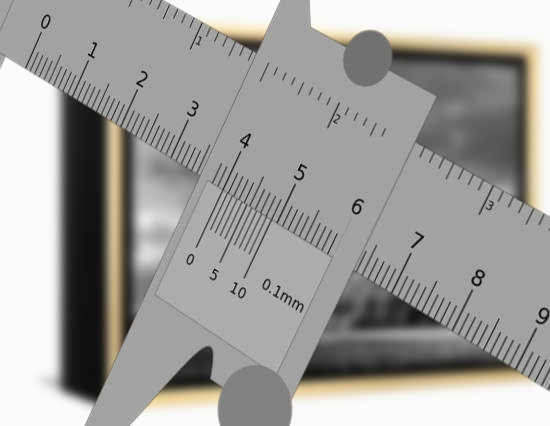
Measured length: 40.0 mm
